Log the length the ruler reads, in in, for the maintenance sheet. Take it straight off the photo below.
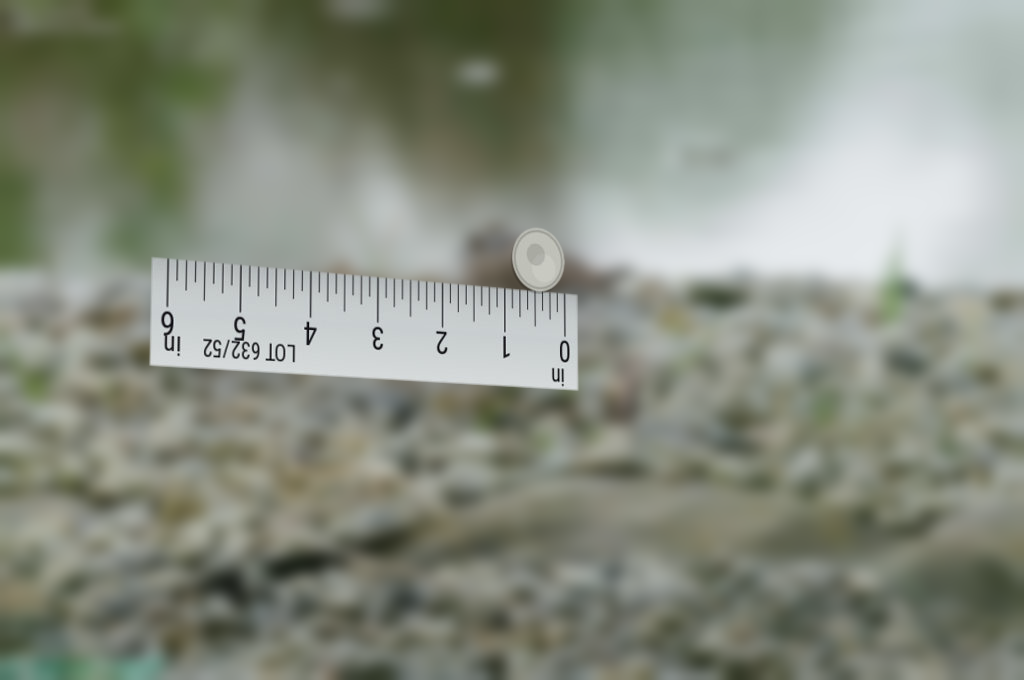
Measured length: 0.875 in
